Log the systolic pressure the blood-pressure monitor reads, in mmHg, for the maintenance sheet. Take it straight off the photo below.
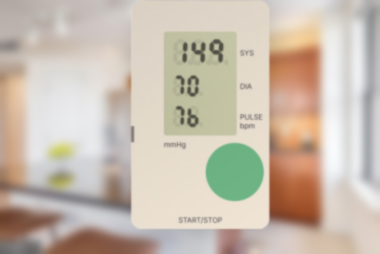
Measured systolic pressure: 149 mmHg
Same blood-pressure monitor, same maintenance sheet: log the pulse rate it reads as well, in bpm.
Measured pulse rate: 76 bpm
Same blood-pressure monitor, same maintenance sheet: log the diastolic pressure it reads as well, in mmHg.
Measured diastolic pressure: 70 mmHg
